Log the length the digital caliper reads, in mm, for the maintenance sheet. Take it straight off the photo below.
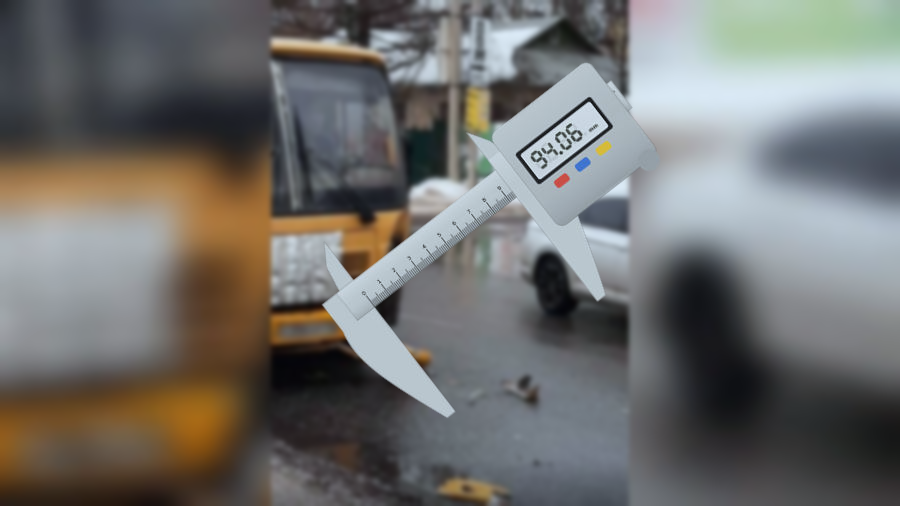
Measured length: 94.06 mm
